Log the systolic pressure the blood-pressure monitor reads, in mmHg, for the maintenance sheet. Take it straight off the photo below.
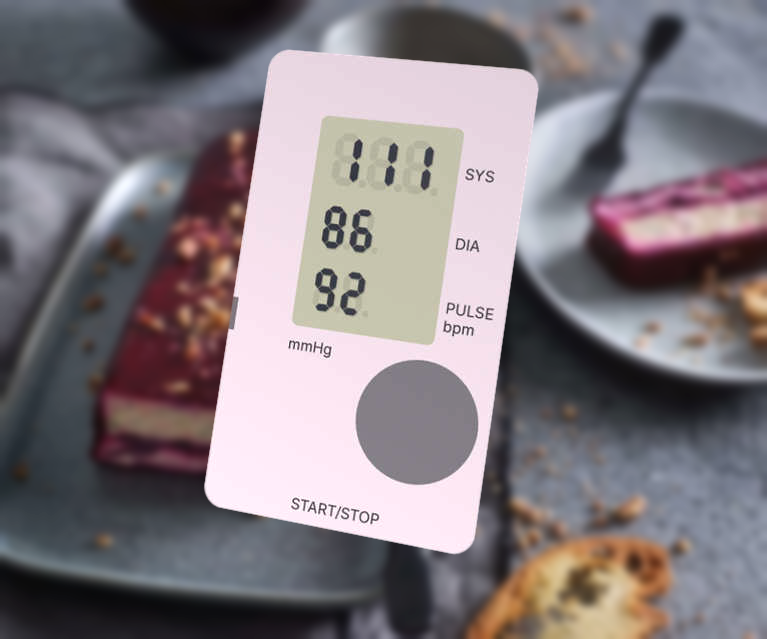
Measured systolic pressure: 111 mmHg
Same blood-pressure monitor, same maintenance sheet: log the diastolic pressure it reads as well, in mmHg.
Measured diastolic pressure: 86 mmHg
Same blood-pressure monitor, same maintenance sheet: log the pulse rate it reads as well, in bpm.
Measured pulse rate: 92 bpm
